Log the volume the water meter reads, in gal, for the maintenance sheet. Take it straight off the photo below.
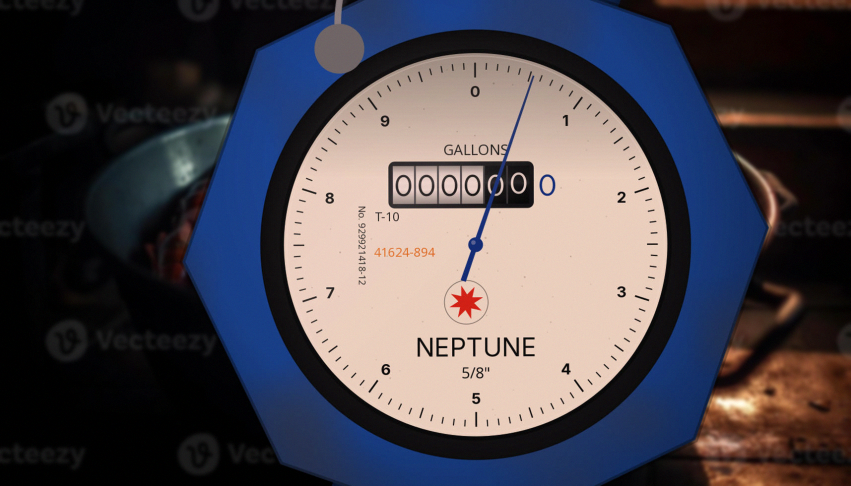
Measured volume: 0.5 gal
